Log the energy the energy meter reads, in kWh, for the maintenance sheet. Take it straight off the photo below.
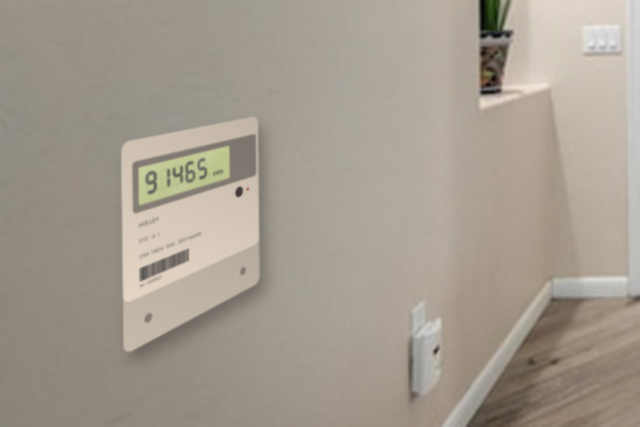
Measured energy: 91465 kWh
